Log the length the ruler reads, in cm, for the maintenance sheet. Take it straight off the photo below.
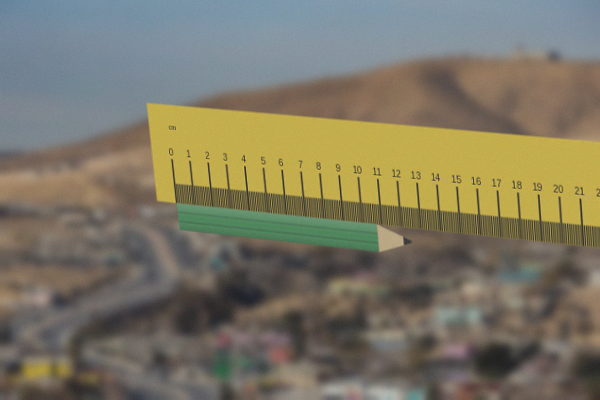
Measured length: 12.5 cm
